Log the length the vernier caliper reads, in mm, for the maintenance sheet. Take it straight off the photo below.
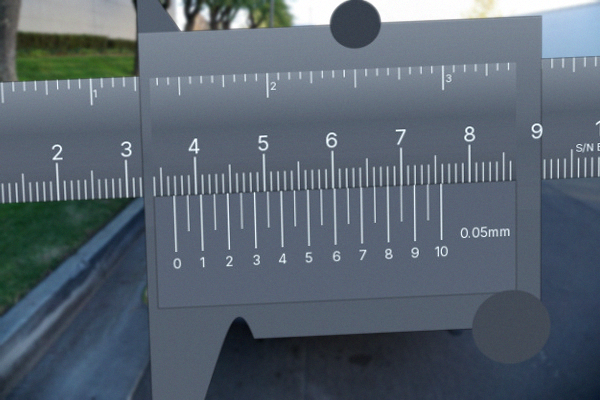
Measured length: 36.8 mm
